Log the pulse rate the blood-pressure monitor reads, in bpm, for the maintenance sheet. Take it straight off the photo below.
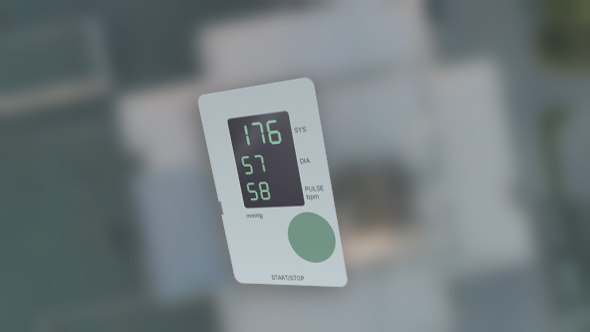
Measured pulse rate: 58 bpm
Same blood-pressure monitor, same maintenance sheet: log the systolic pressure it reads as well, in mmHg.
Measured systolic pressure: 176 mmHg
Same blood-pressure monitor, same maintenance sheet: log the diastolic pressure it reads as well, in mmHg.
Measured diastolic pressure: 57 mmHg
